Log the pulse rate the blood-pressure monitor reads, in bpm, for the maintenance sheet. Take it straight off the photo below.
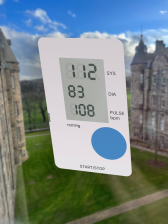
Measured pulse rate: 108 bpm
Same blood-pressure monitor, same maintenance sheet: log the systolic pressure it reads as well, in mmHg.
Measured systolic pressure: 112 mmHg
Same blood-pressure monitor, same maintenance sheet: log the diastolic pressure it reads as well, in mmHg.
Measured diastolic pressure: 83 mmHg
